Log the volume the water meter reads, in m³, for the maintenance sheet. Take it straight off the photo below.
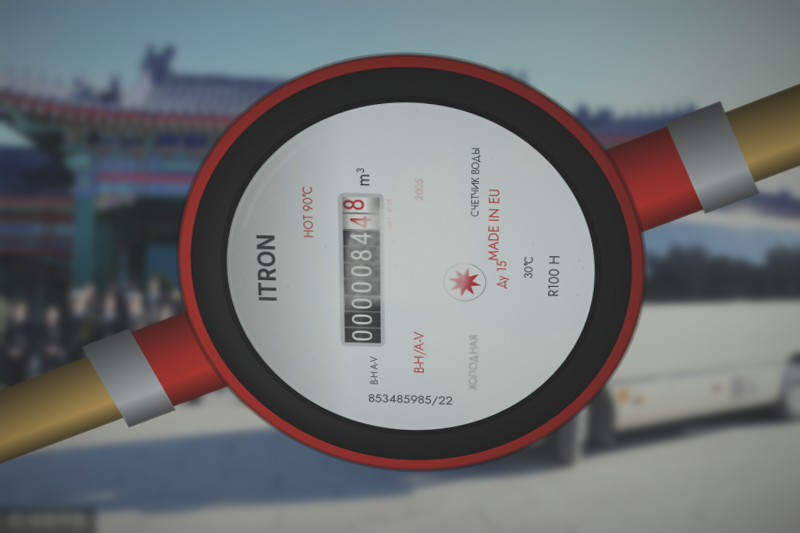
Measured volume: 84.48 m³
